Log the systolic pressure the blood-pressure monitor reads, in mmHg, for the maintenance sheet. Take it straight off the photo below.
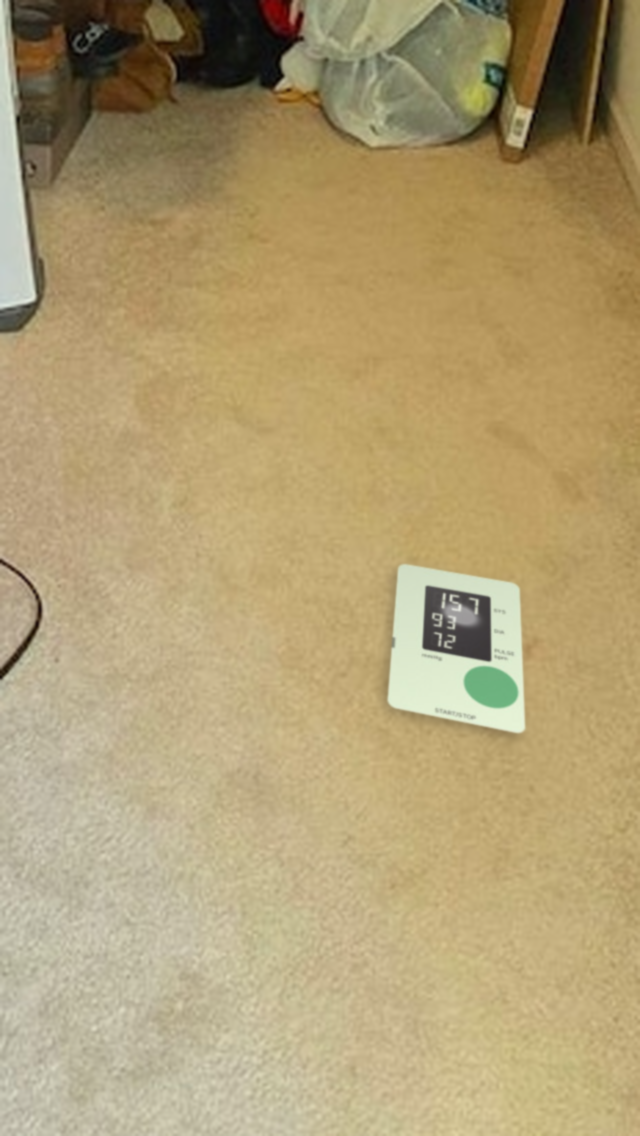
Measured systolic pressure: 157 mmHg
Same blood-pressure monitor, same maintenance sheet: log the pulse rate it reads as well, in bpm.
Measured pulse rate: 72 bpm
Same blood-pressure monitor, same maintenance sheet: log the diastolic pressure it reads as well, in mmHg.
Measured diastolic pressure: 93 mmHg
